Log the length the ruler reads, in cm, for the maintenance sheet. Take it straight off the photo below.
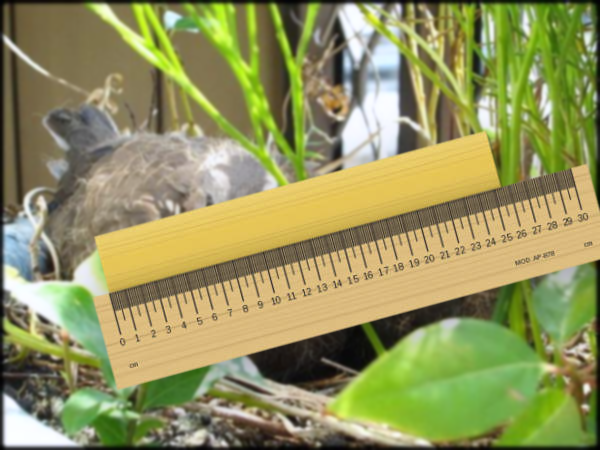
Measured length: 25.5 cm
